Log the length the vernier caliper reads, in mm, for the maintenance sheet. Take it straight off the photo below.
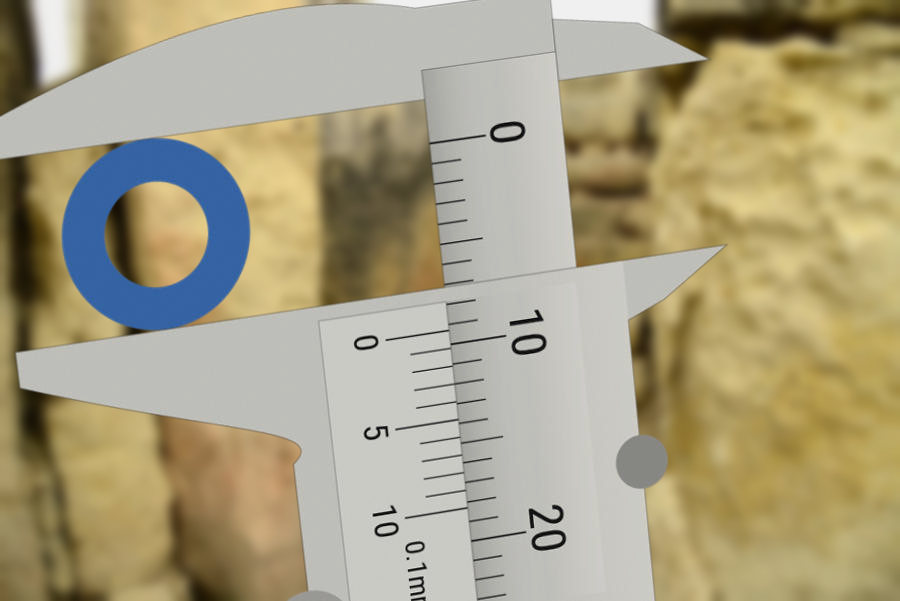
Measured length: 9.3 mm
